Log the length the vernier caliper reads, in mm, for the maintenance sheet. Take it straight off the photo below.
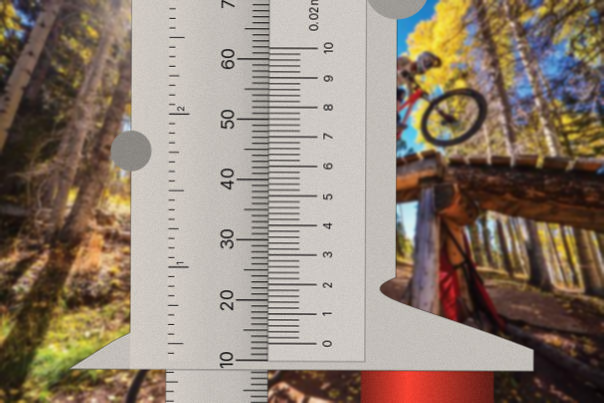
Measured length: 12.8 mm
